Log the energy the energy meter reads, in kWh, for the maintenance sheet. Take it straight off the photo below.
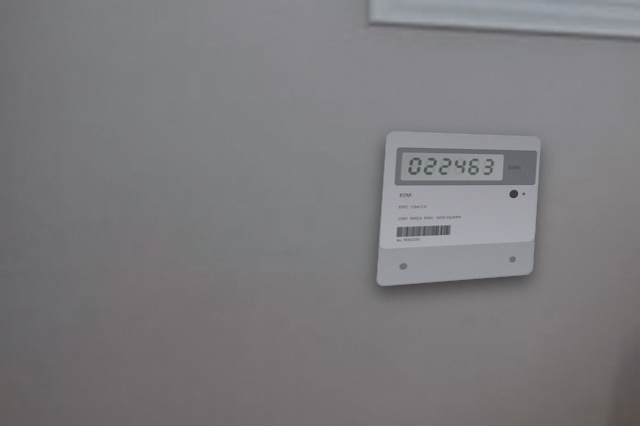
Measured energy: 22463 kWh
